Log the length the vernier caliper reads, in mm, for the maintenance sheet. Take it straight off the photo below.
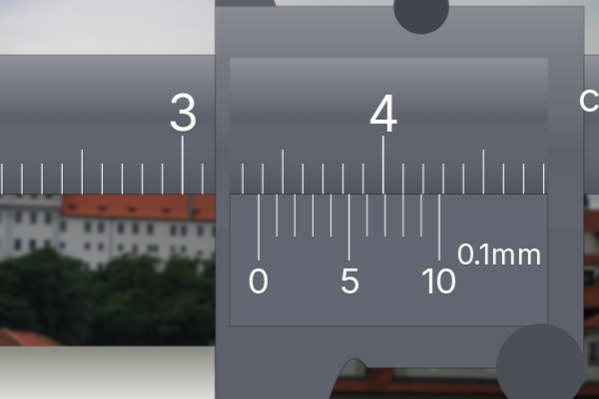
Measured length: 33.8 mm
